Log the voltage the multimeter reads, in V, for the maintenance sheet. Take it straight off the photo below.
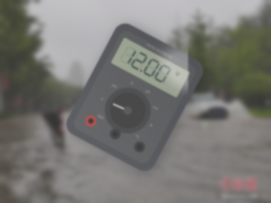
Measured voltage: 12.00 V
